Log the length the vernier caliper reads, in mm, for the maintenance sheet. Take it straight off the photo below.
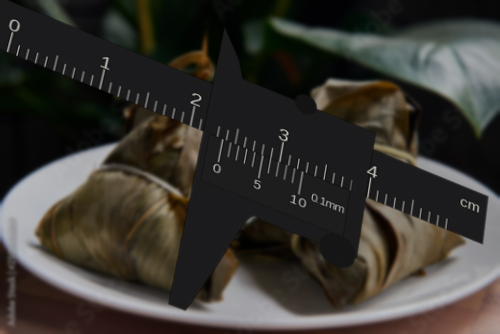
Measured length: 23.6 mm
